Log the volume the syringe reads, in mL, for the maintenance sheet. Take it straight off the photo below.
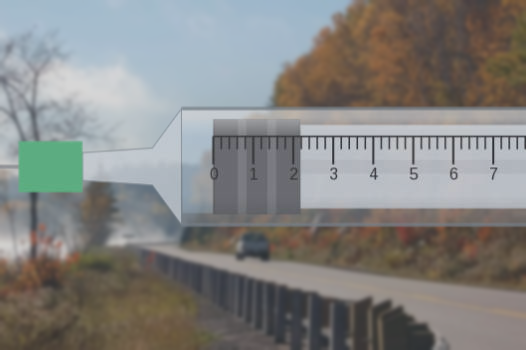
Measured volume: 0 mL
